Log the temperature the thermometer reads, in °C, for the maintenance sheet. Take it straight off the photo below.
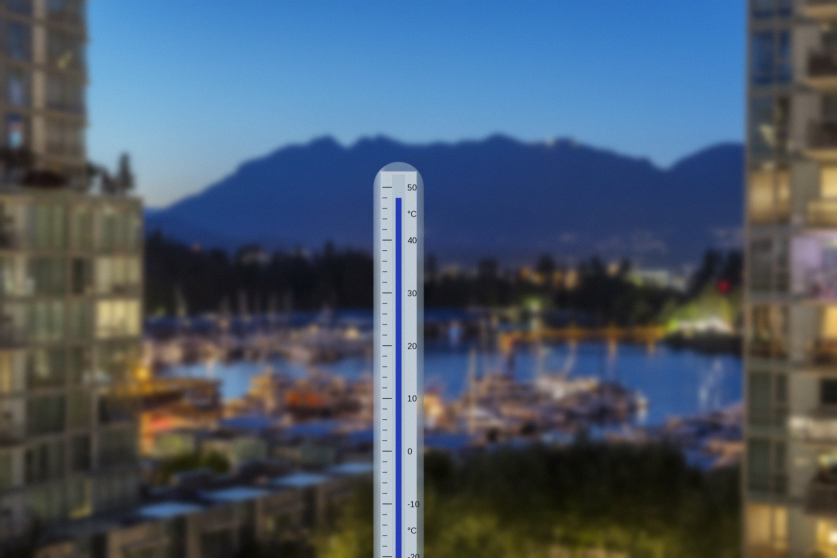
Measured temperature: 48 °C
